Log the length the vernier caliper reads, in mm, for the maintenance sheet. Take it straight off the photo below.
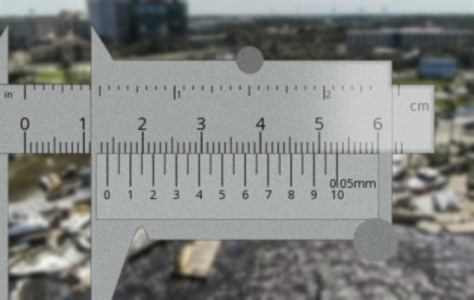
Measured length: 14.0 mm
